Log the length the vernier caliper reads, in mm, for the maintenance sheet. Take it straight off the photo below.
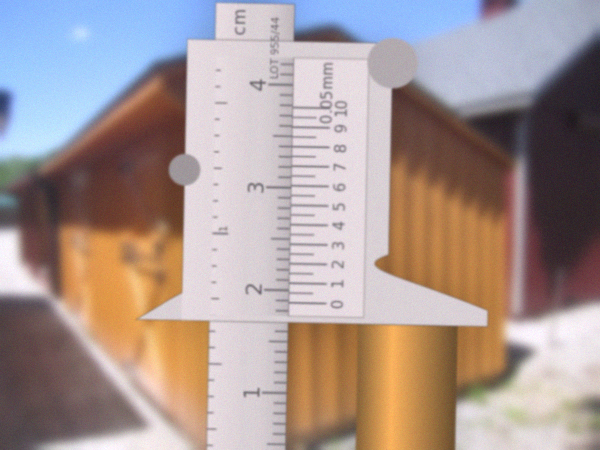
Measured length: 18.8 mm
